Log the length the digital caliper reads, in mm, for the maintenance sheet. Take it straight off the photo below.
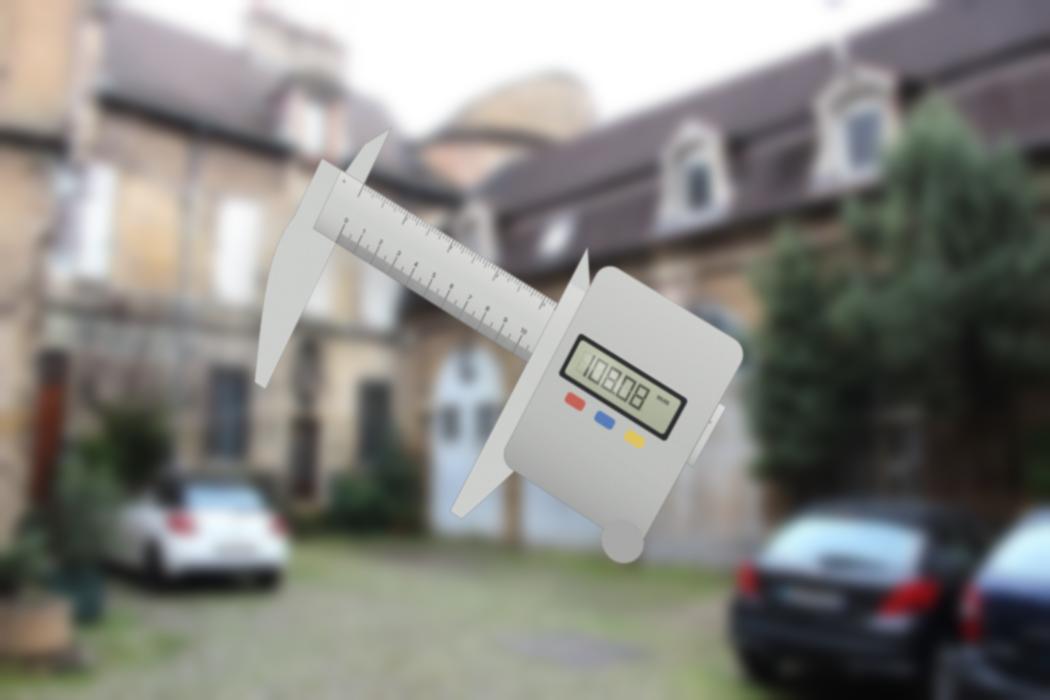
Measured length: 108.08 mm
